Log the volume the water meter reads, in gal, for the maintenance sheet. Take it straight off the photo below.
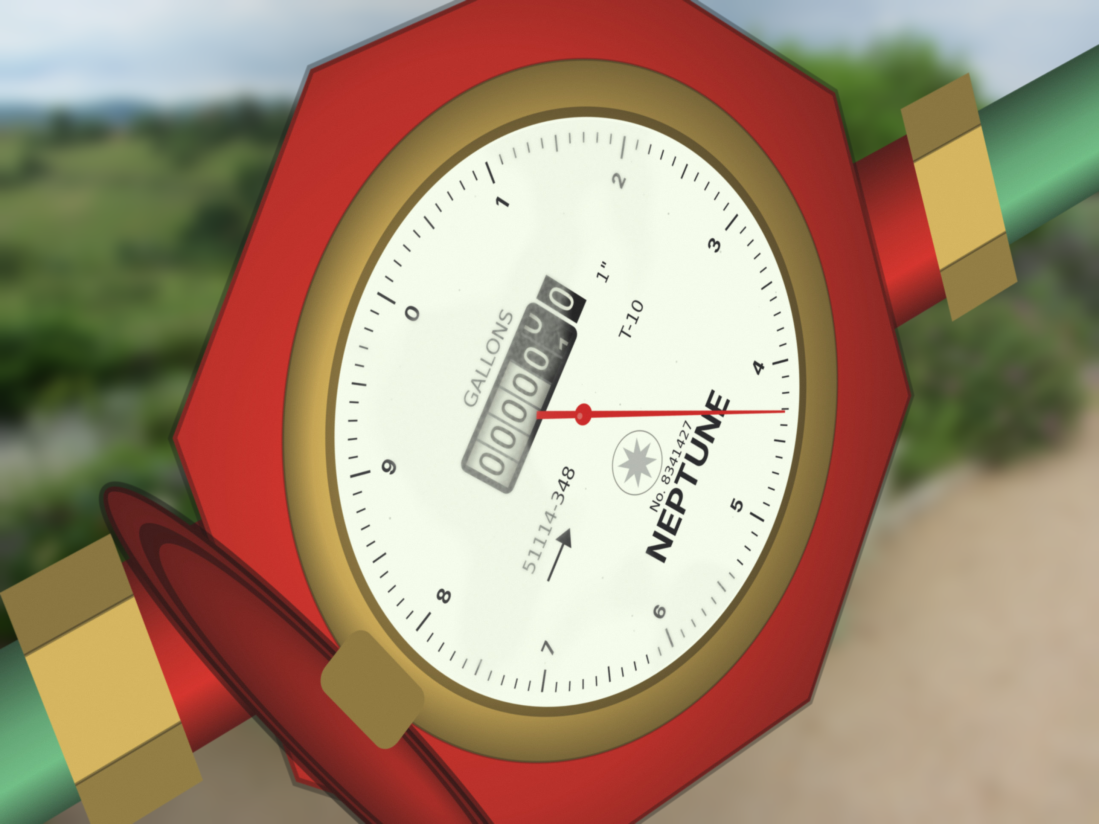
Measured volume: 4.3 gal
